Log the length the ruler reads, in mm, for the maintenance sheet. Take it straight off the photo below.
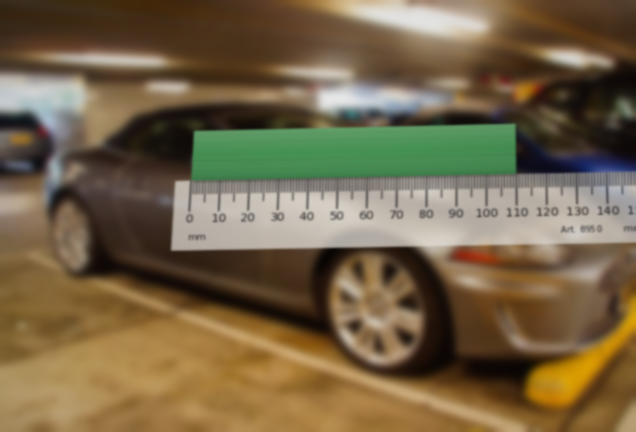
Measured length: 110 mm
